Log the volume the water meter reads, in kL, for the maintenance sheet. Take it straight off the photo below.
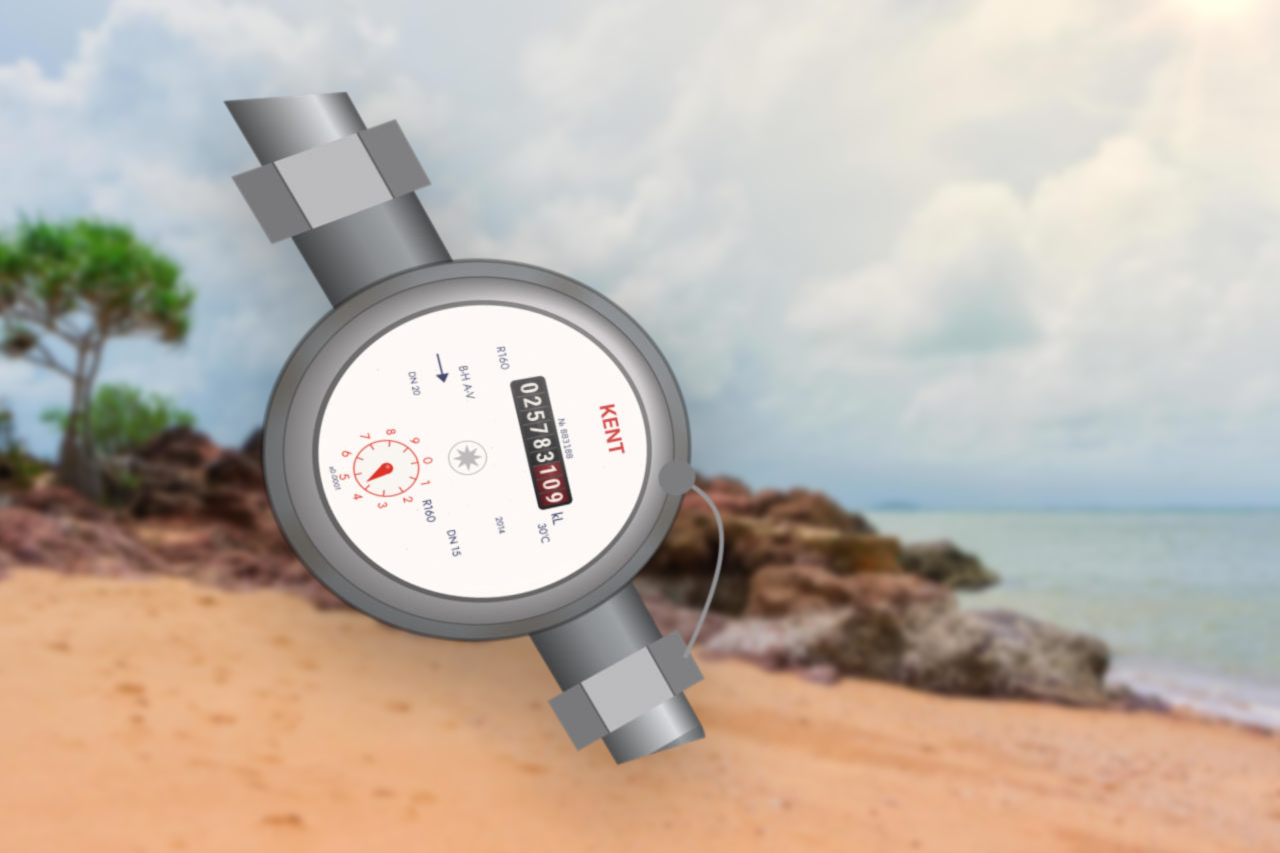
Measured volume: 25783.1094 kL
